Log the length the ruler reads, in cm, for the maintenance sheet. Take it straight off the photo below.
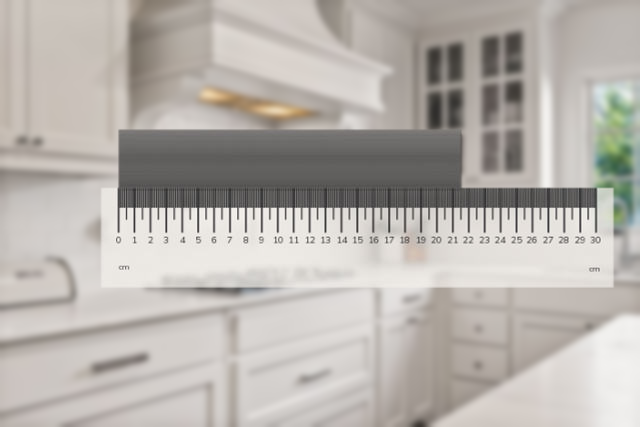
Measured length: 21.5 cm
